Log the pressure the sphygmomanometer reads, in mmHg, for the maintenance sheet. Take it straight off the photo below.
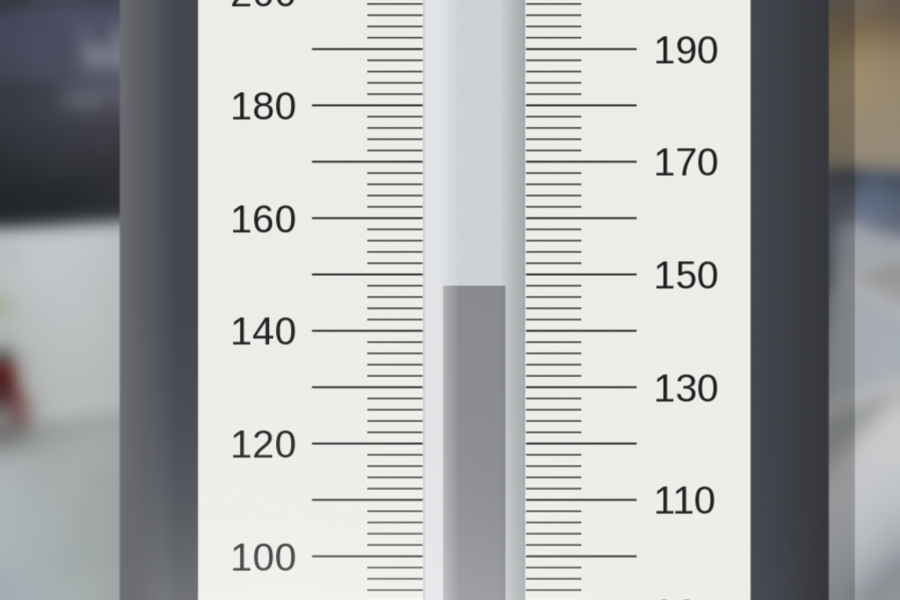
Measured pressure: 148 mmHg
